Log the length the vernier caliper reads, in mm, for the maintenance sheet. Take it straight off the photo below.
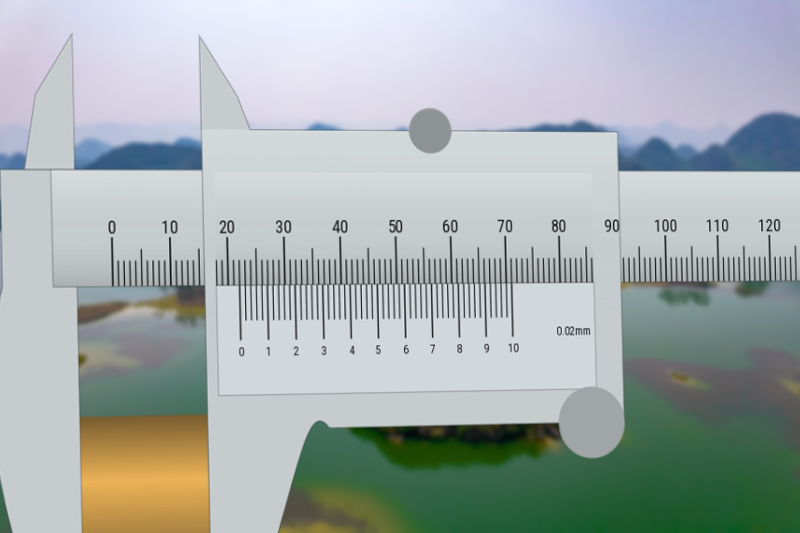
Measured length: 22.0 mm
